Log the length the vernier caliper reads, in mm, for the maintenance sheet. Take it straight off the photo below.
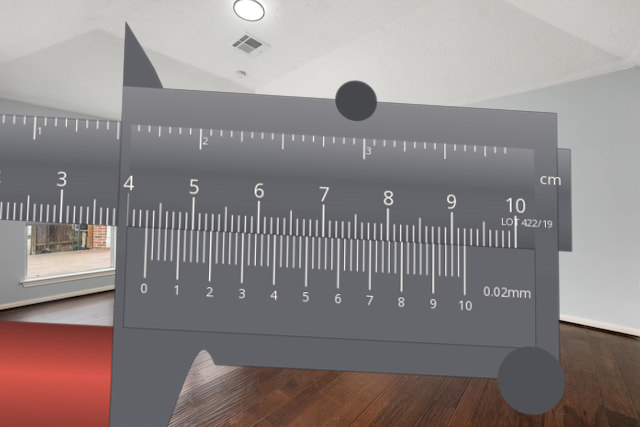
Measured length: 43.0 mm
